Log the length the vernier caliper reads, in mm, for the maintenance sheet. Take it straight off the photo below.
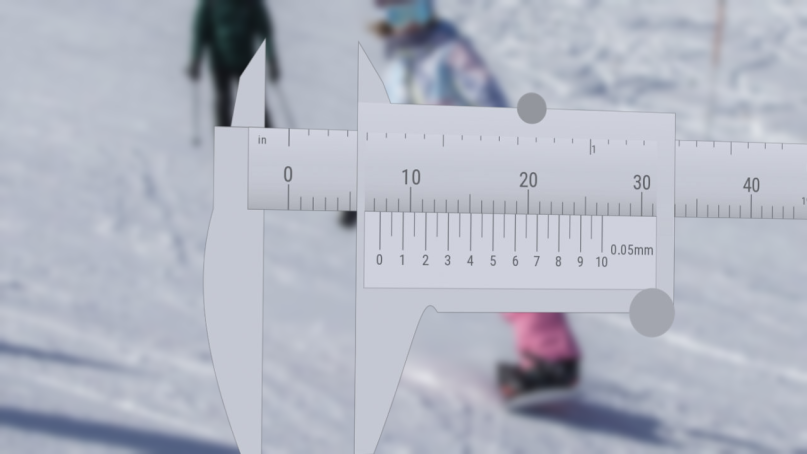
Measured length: 7.5 mm
